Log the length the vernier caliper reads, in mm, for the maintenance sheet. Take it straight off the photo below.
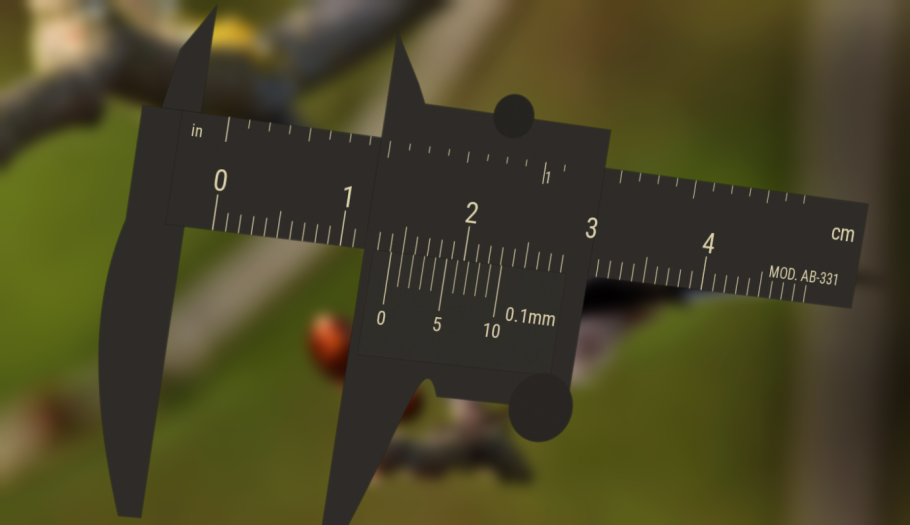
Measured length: 14.1 mm
